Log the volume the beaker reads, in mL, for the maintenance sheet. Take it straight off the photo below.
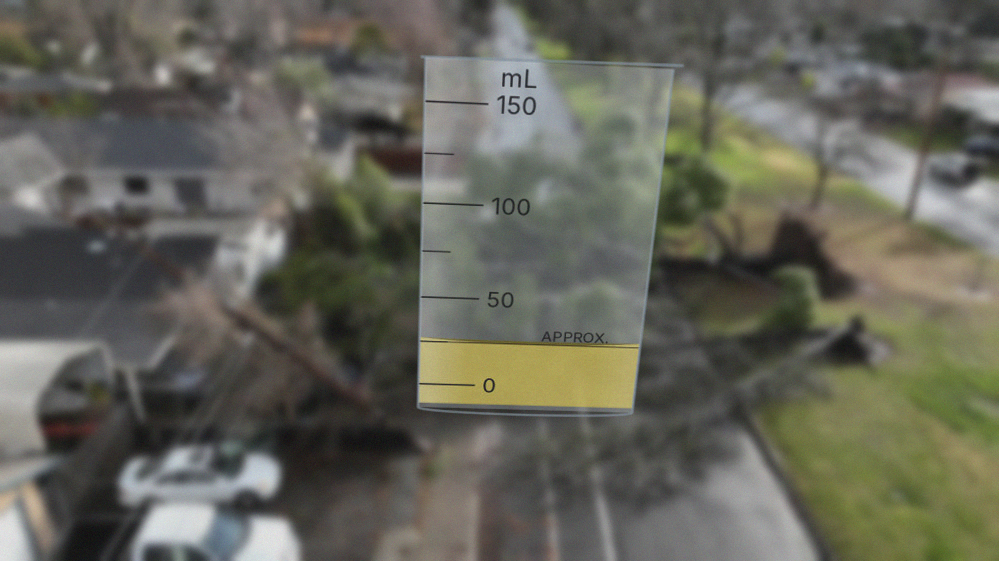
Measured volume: 25 mL
